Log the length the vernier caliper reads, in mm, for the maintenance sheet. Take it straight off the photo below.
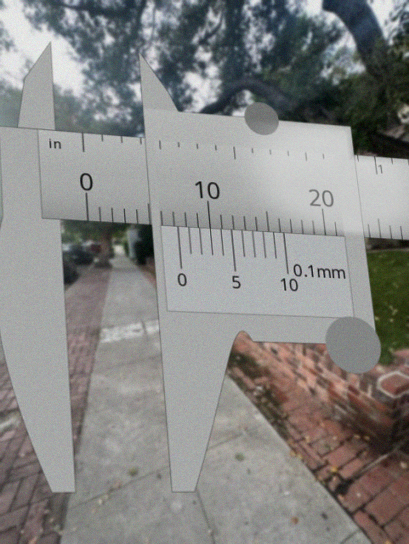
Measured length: 7.3 mm
